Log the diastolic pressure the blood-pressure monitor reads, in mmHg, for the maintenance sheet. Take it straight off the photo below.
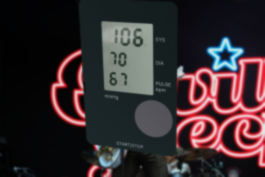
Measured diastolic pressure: 70 mmHg
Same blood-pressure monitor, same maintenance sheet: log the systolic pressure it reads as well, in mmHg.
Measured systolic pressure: 106 mmHg
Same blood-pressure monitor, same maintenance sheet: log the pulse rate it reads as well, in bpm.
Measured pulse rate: 67 bpm
